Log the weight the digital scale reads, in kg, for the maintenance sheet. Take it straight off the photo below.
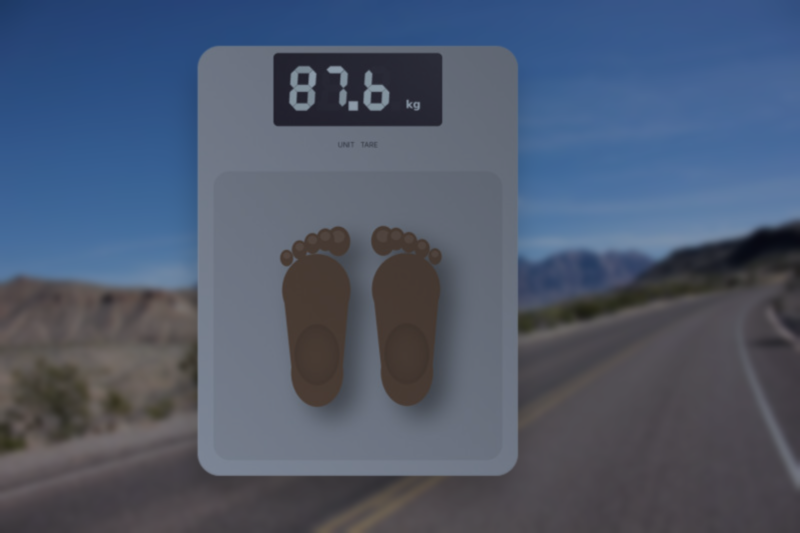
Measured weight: 87.6 kg
